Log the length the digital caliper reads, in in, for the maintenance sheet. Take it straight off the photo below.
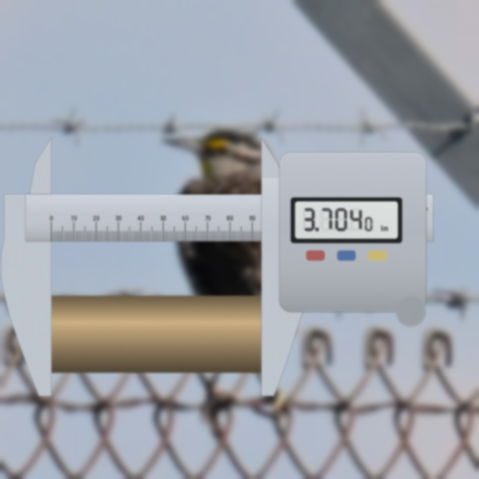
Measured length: 3.7040 in
